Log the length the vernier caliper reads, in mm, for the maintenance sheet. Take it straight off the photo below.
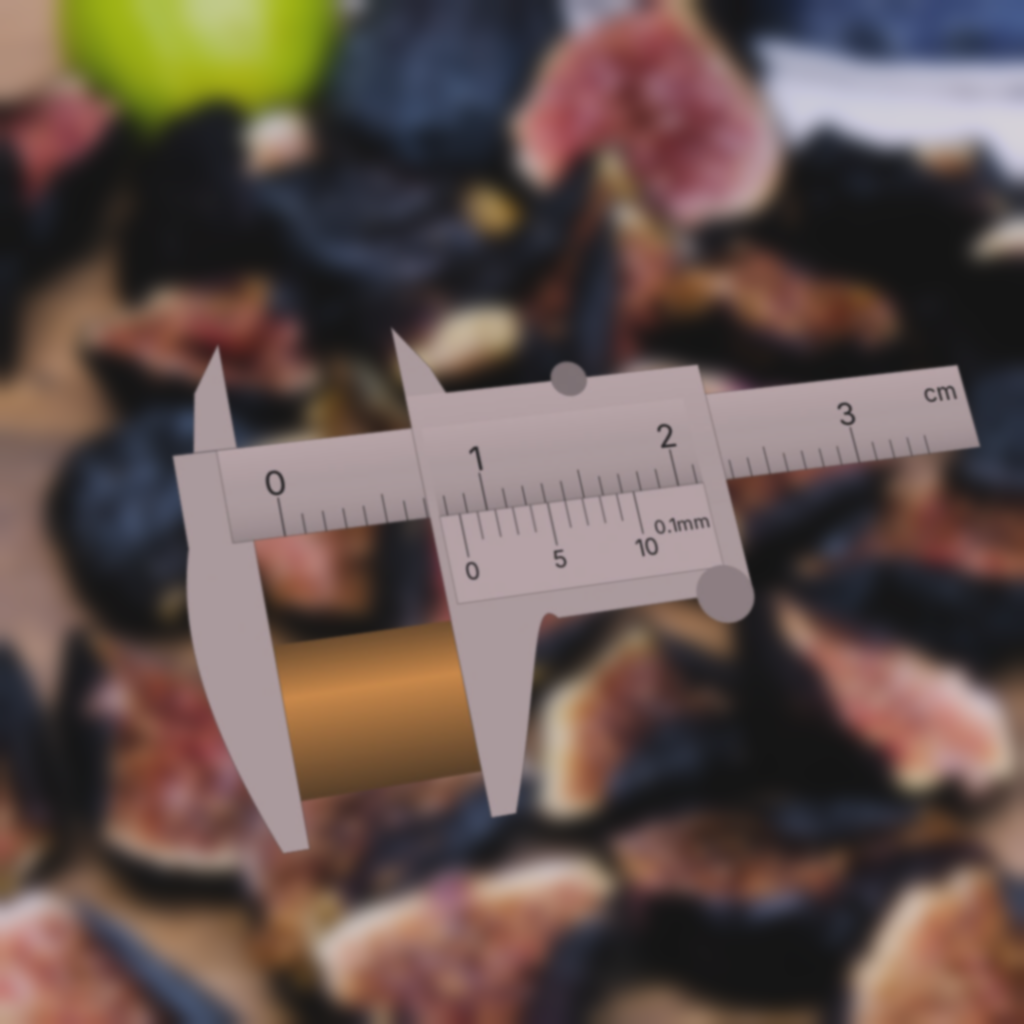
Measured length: 8.6 mm
